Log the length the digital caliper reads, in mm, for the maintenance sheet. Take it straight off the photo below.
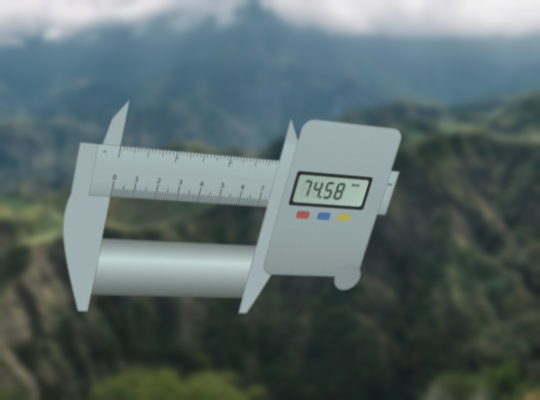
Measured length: 74.58 mm
